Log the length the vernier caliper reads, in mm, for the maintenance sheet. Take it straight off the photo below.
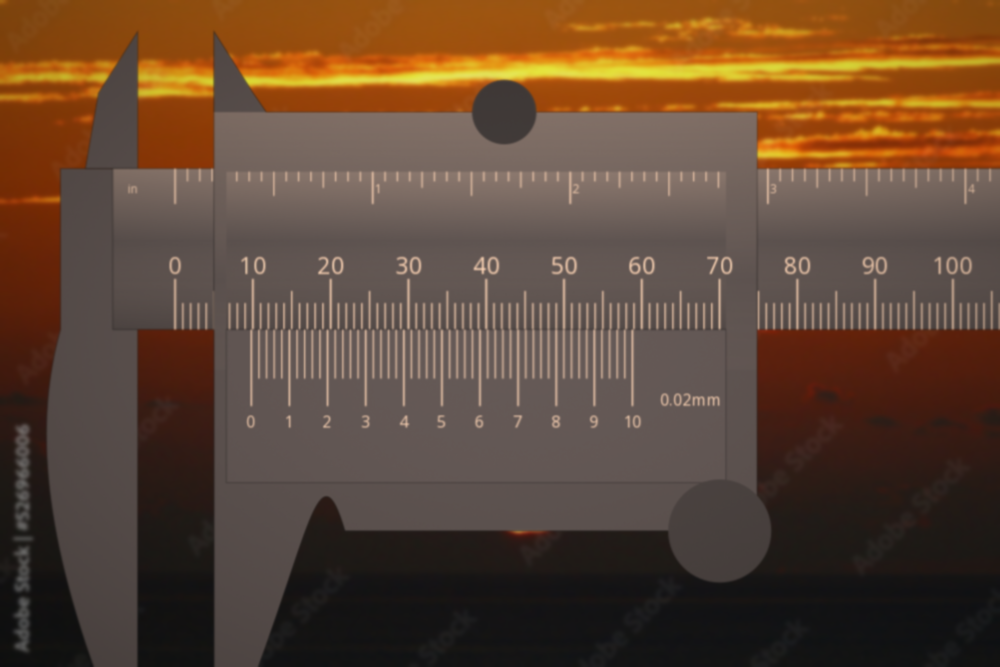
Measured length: 9.8 mm
